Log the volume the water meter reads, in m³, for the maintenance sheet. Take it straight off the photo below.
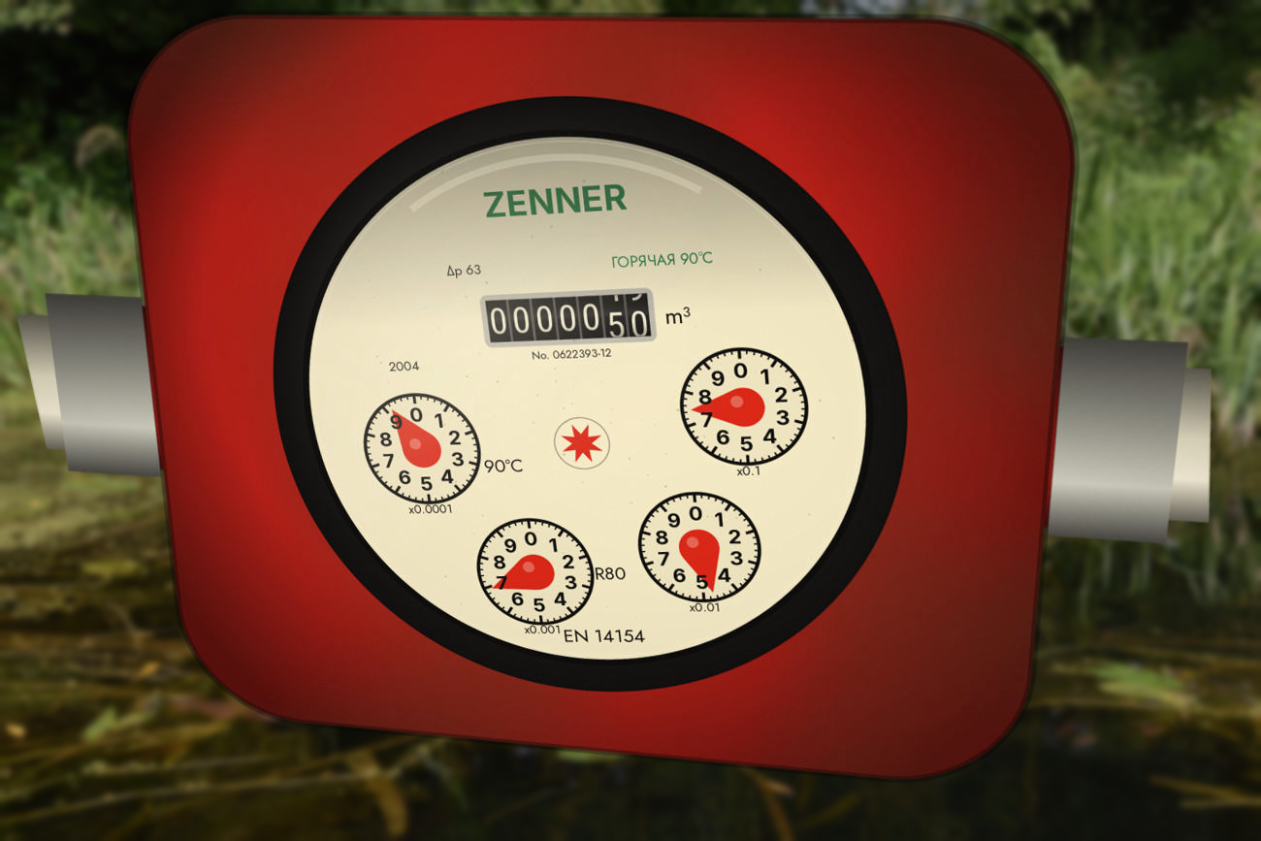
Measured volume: 49.7469 m³
